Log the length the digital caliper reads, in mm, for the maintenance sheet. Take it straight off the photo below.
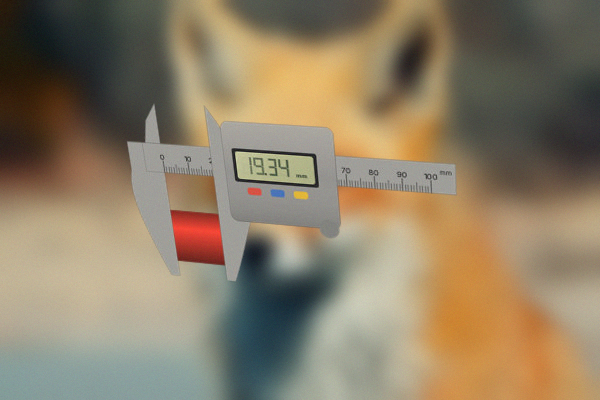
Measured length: 19.34 mm
